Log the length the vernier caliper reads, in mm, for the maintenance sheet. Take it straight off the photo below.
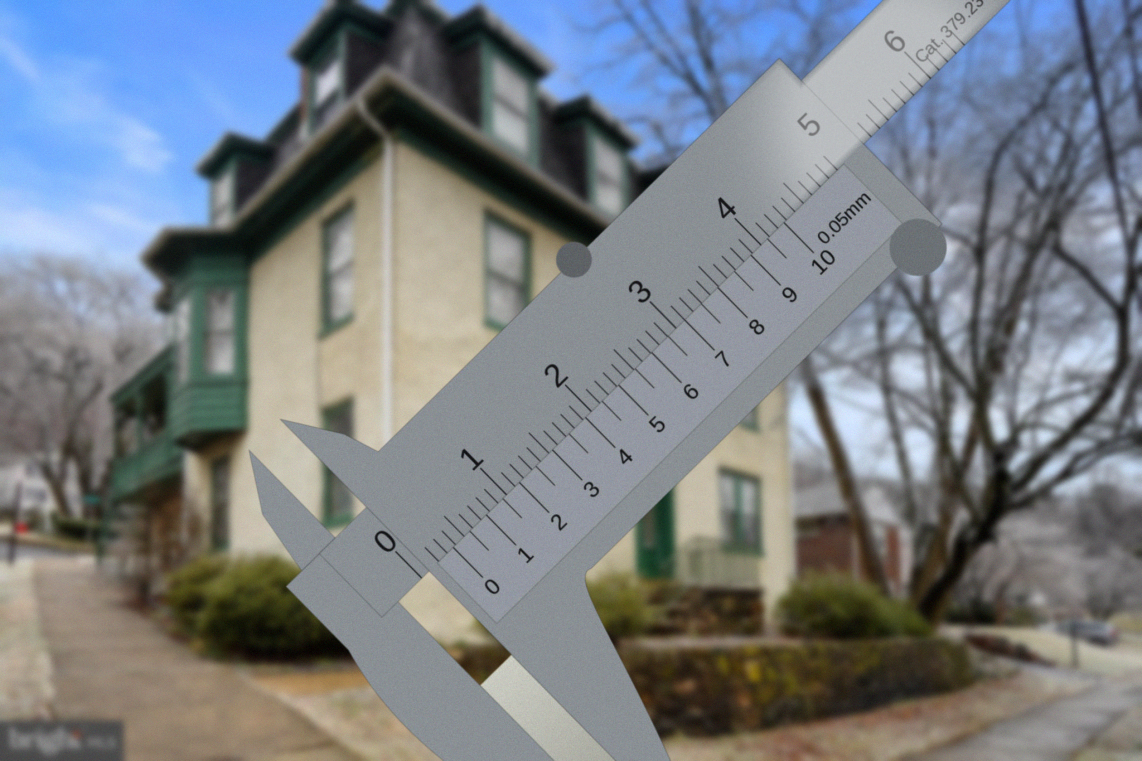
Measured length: 3.7 mm
